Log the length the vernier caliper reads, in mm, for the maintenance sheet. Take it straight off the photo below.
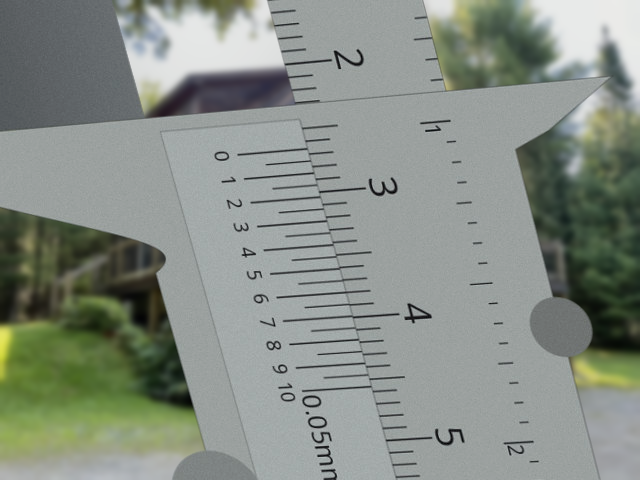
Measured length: 26.6 mm
